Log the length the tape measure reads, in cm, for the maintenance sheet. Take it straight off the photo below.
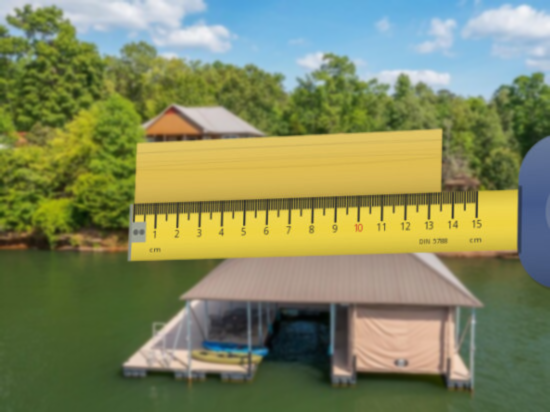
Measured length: 13.5 cm
